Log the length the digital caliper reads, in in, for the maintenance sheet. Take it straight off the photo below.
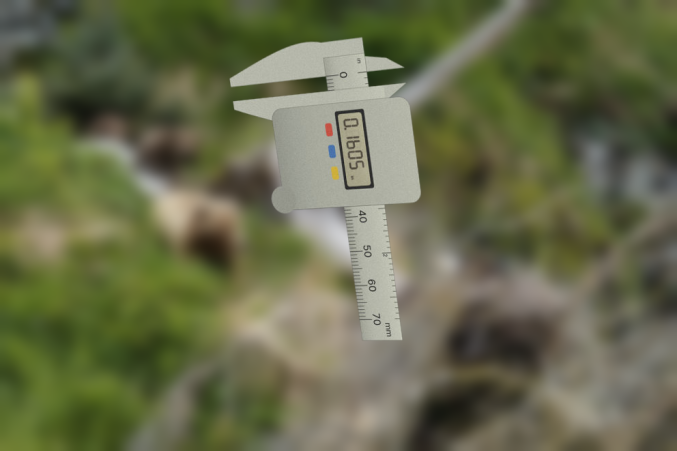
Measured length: 0.1605 in
